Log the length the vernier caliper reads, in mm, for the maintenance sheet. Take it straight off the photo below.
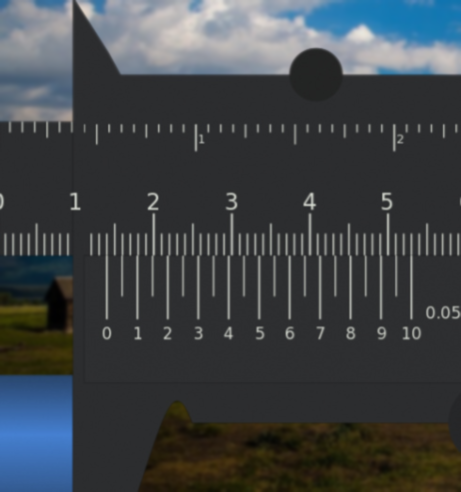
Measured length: 14.0 mm
